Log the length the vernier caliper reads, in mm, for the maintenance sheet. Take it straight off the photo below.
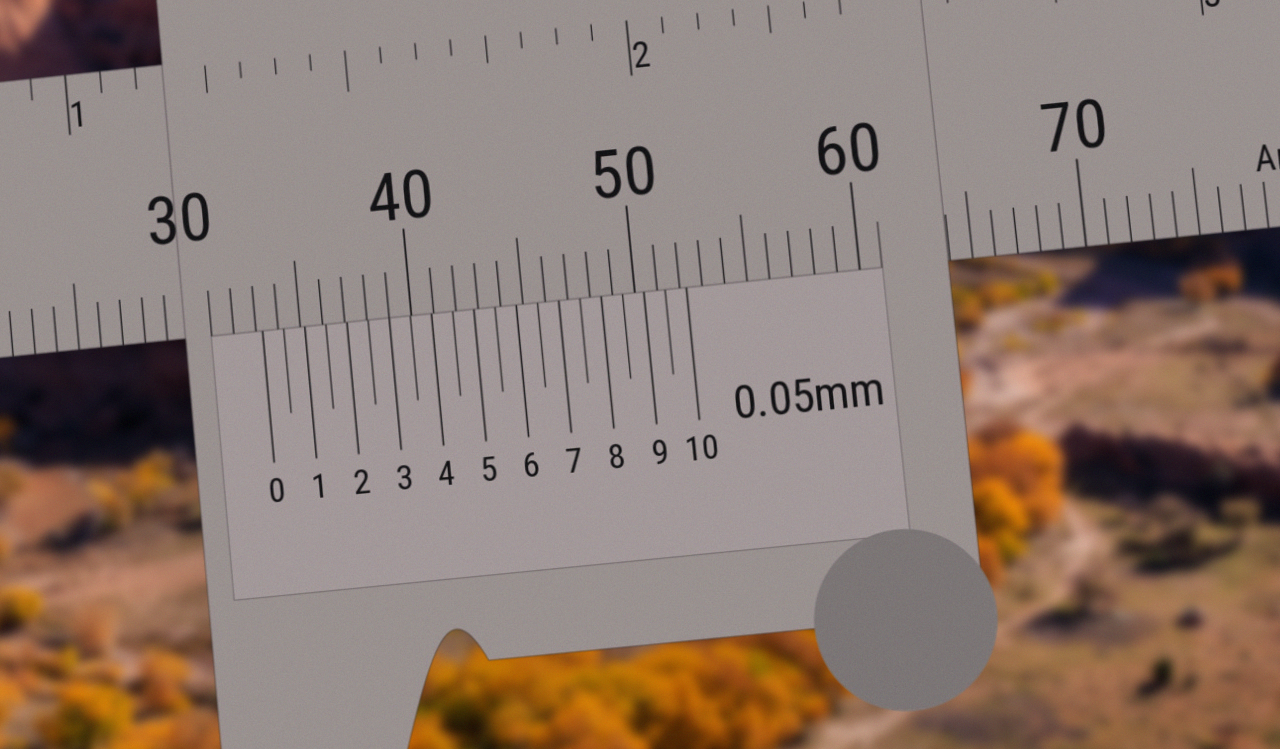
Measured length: 33.3 mm
